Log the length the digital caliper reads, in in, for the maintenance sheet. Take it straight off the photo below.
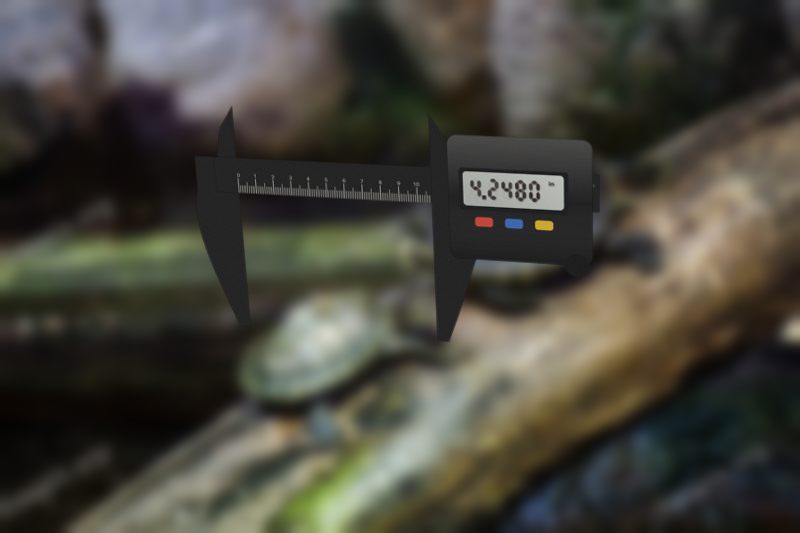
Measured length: 4.2480 in
